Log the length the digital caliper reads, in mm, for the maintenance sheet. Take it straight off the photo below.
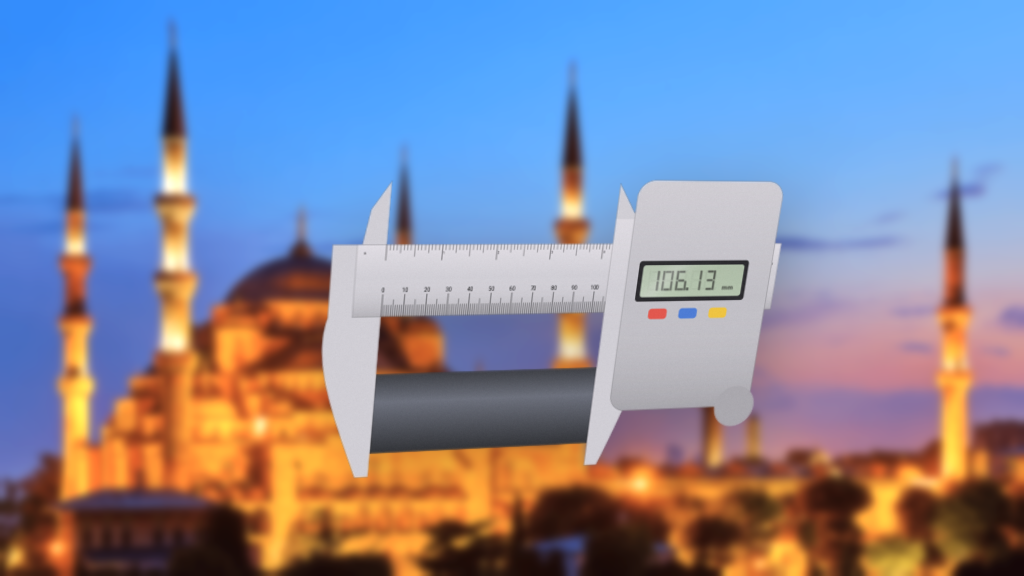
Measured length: 106.13 mm
